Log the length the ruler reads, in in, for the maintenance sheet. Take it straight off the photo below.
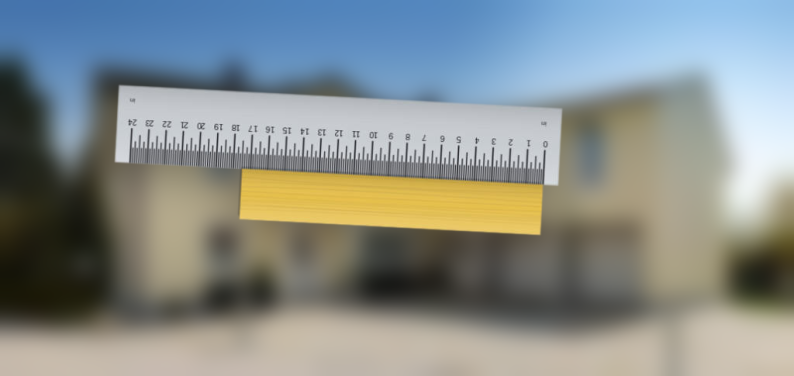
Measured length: 17.5 in
